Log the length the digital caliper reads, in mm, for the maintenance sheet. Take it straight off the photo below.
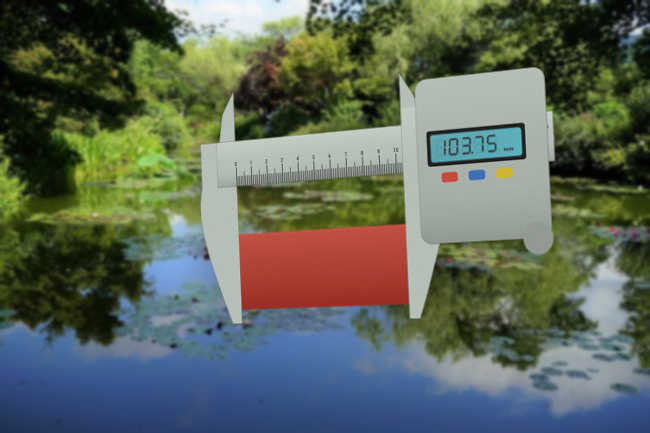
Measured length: 103.75 mm
